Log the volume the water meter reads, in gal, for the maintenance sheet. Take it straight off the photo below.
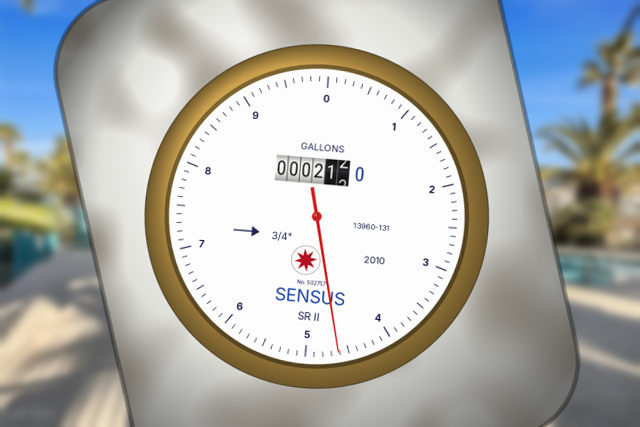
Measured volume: 2124.6 gal
